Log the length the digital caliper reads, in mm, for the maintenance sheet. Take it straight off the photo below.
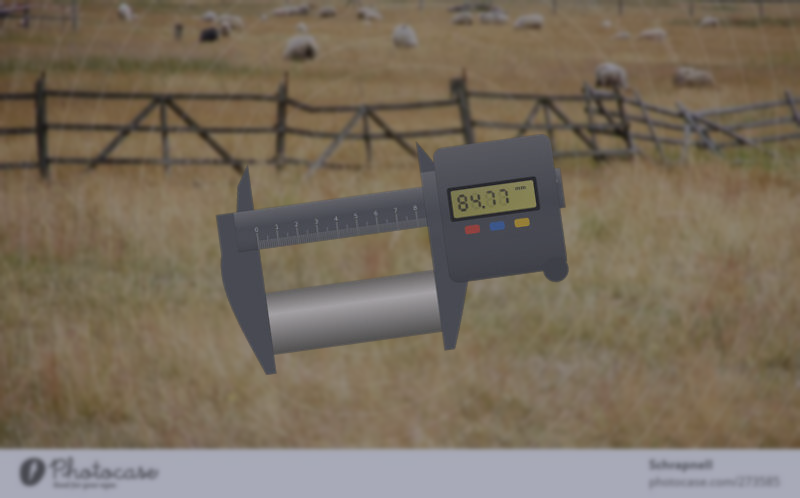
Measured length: 84.77 mm
